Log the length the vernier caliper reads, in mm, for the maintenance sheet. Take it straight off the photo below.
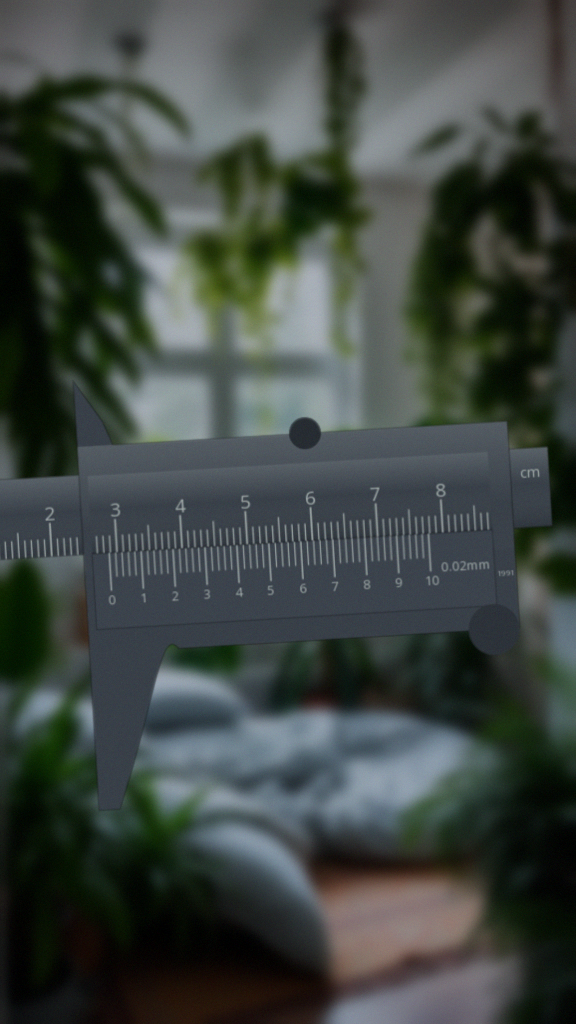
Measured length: 28.8 mm
